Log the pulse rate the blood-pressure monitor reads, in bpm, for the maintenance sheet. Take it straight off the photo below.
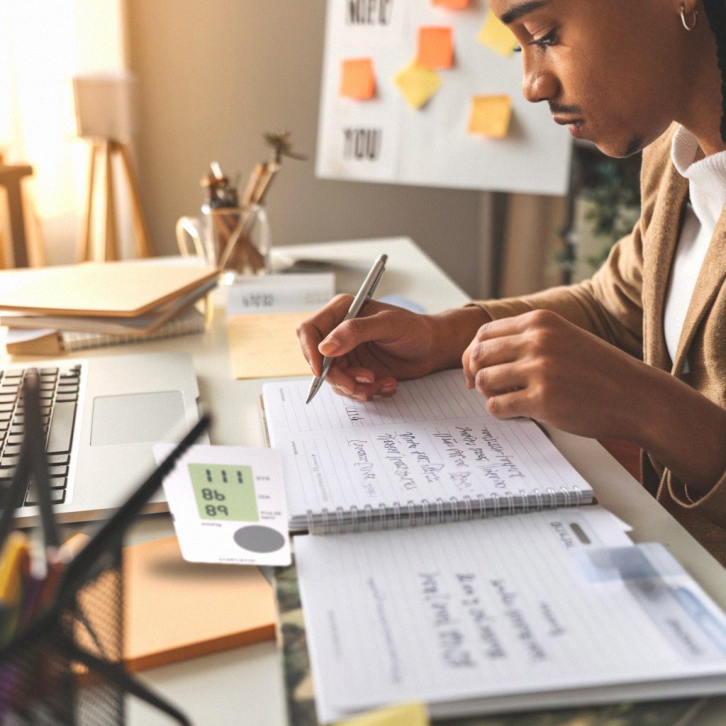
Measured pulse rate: 89 bpm
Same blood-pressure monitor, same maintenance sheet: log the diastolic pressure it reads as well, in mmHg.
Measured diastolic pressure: 86 mmHg
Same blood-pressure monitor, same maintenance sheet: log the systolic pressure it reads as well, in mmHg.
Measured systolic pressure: 111 mmHg
